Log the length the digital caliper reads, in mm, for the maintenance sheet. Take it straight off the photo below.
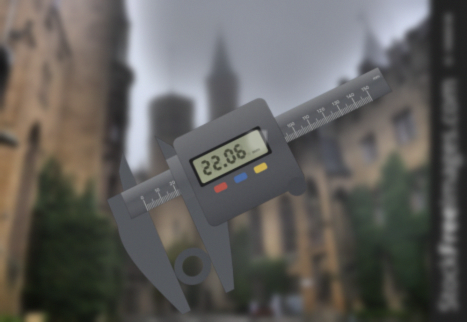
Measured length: 22.06 mm
